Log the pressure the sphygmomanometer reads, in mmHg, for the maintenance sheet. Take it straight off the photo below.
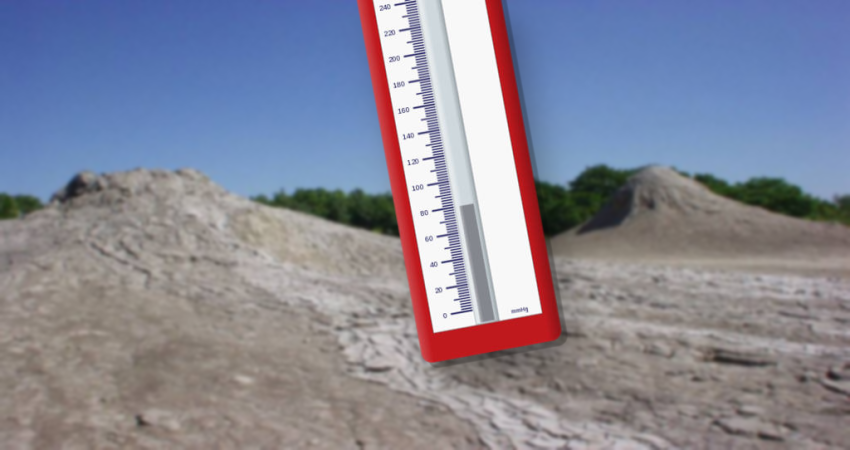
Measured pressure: 80 mmHg
